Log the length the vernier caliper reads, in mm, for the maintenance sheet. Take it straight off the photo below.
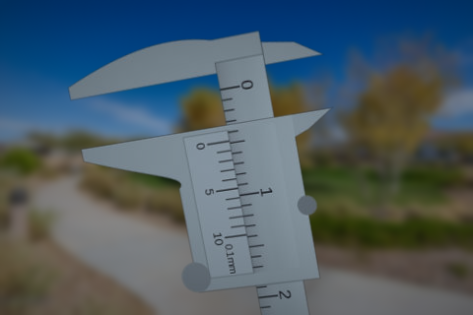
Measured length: 4.8 mm
